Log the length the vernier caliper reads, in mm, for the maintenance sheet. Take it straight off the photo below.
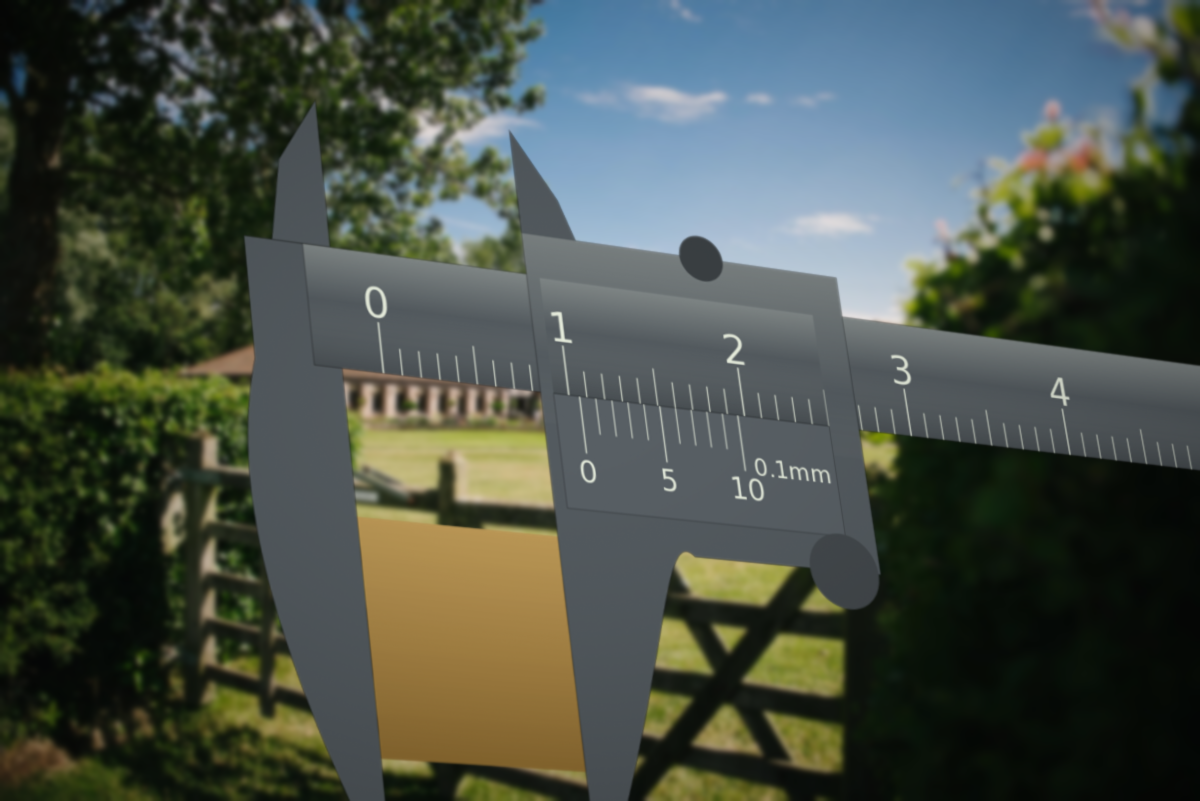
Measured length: 10.6 mm
